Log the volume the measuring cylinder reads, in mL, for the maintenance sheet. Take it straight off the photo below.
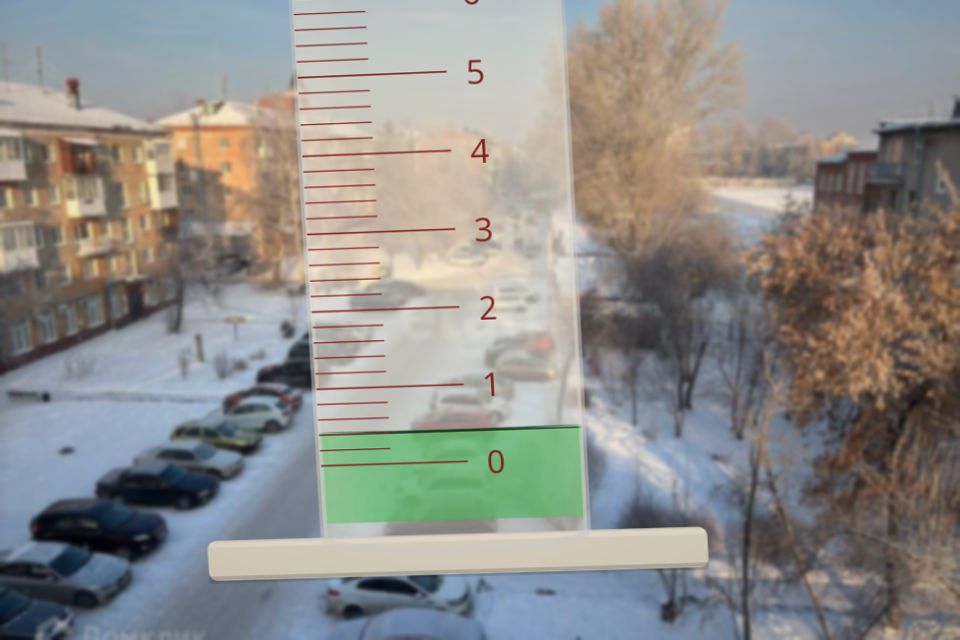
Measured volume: 0.4 mL
